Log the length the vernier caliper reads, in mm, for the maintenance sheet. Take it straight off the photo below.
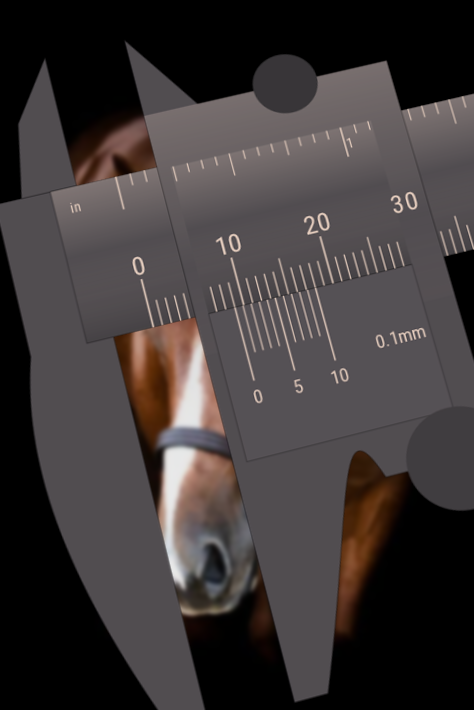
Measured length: 9.0 mm
